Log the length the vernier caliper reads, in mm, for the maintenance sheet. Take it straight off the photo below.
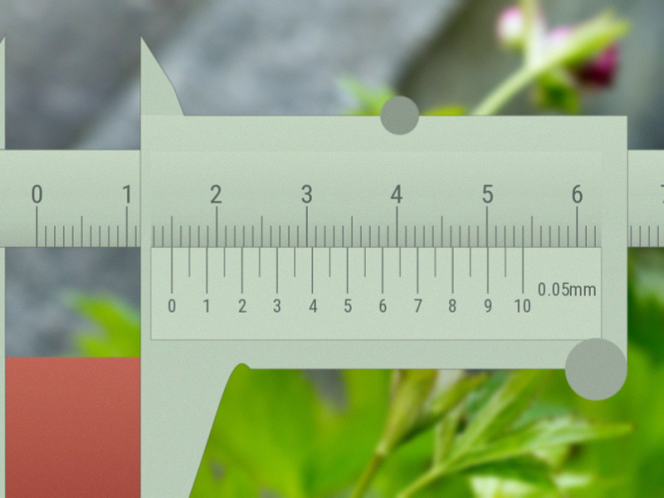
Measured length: 15.0 mm
